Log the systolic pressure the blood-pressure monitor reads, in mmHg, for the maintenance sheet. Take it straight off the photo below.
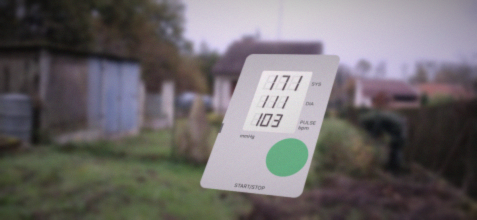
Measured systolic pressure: 171 mmHg
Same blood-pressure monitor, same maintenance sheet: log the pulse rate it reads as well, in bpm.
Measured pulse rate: 103 bpm
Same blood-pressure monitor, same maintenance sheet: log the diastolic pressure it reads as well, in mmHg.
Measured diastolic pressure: 111 mmHg
